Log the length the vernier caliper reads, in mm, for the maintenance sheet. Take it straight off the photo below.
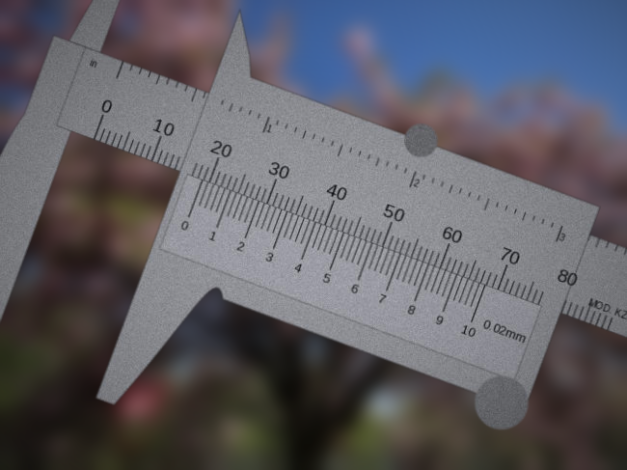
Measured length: 18.8 mm
